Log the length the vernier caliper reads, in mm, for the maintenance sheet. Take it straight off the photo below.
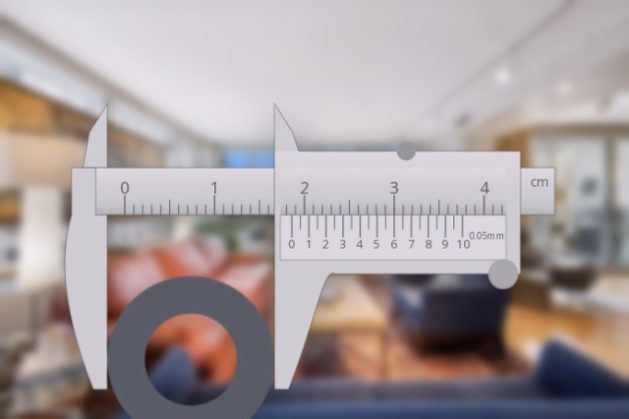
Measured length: 18.6 mm
